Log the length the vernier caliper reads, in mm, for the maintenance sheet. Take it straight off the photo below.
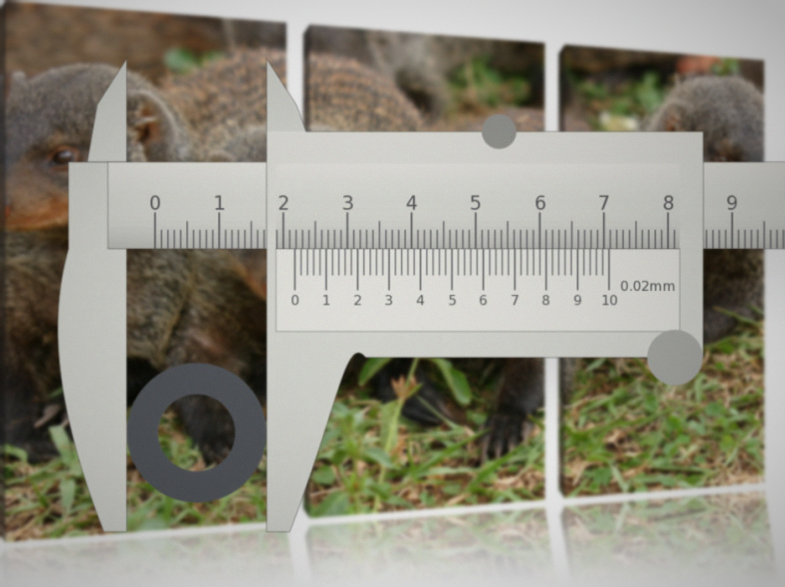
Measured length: 21.8 mm
